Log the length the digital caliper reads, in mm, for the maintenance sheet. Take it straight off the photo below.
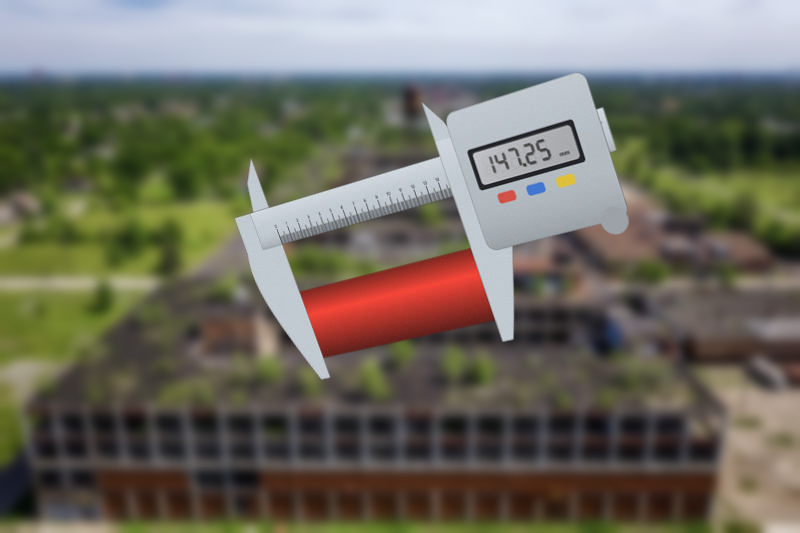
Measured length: 147.25 mm
